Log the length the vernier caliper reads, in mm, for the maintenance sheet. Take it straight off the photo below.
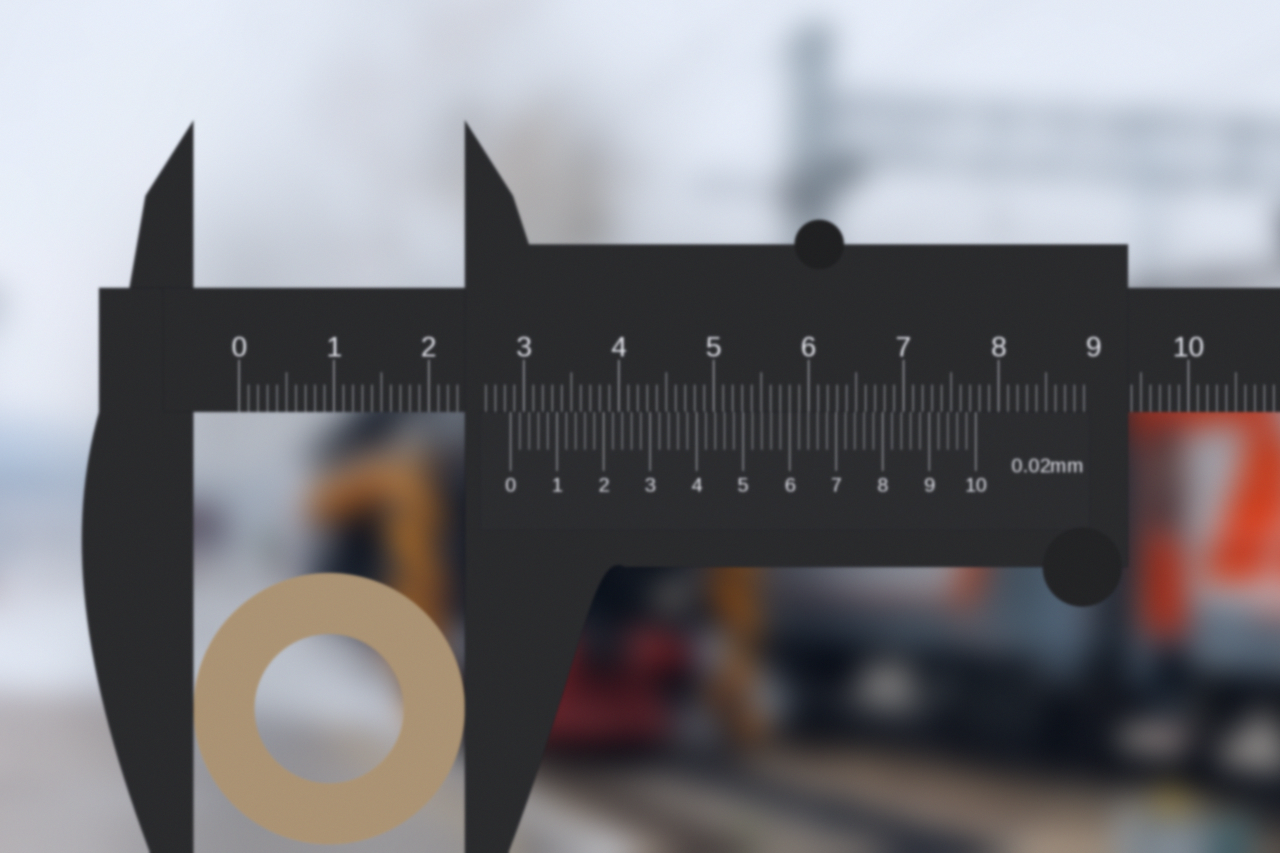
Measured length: 28.6 mm
